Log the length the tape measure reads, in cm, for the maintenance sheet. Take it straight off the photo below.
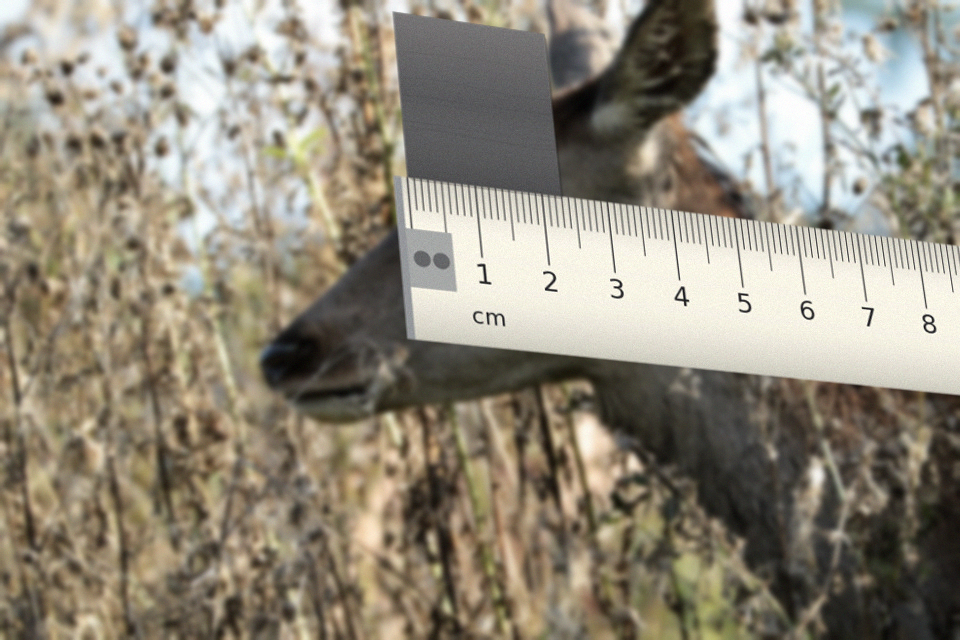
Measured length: 2.3 cm
